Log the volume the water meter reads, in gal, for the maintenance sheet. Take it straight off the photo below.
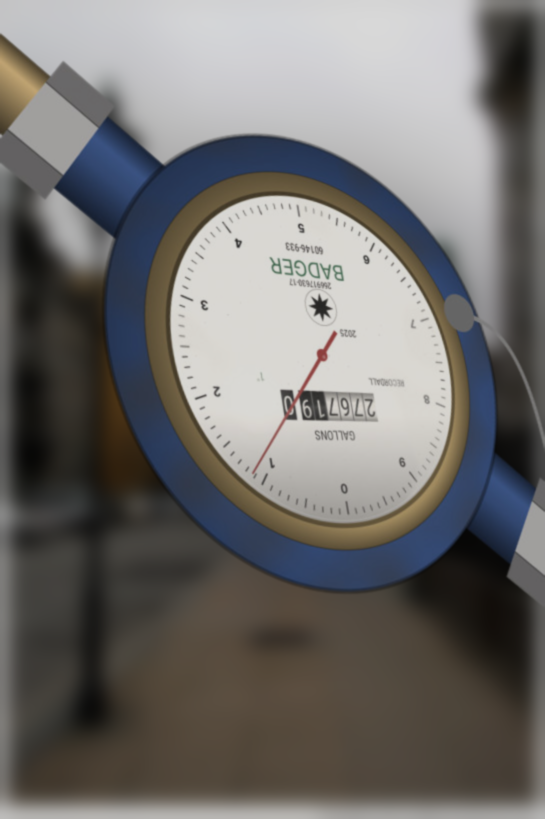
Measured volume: 2767191.1 gal
